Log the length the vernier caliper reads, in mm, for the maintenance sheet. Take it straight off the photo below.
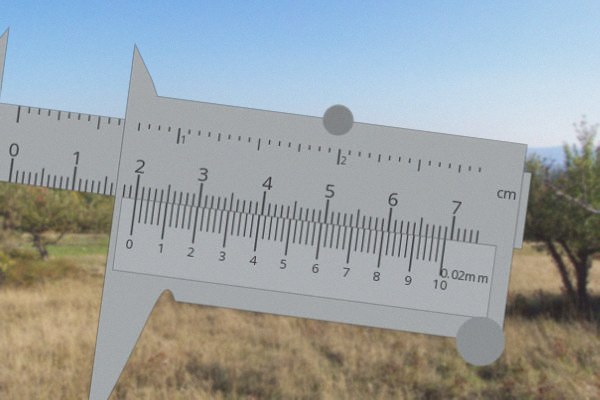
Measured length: 20.0 mm
